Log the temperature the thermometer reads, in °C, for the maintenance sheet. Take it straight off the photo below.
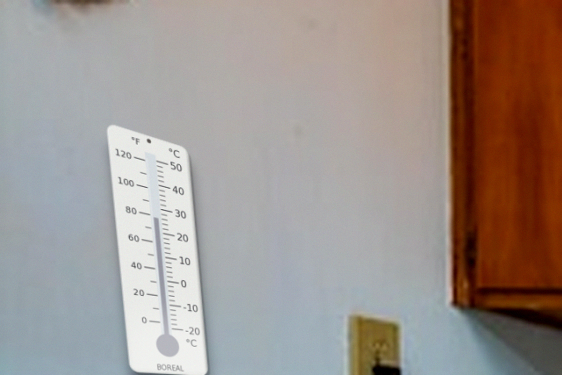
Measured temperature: 26 °C
